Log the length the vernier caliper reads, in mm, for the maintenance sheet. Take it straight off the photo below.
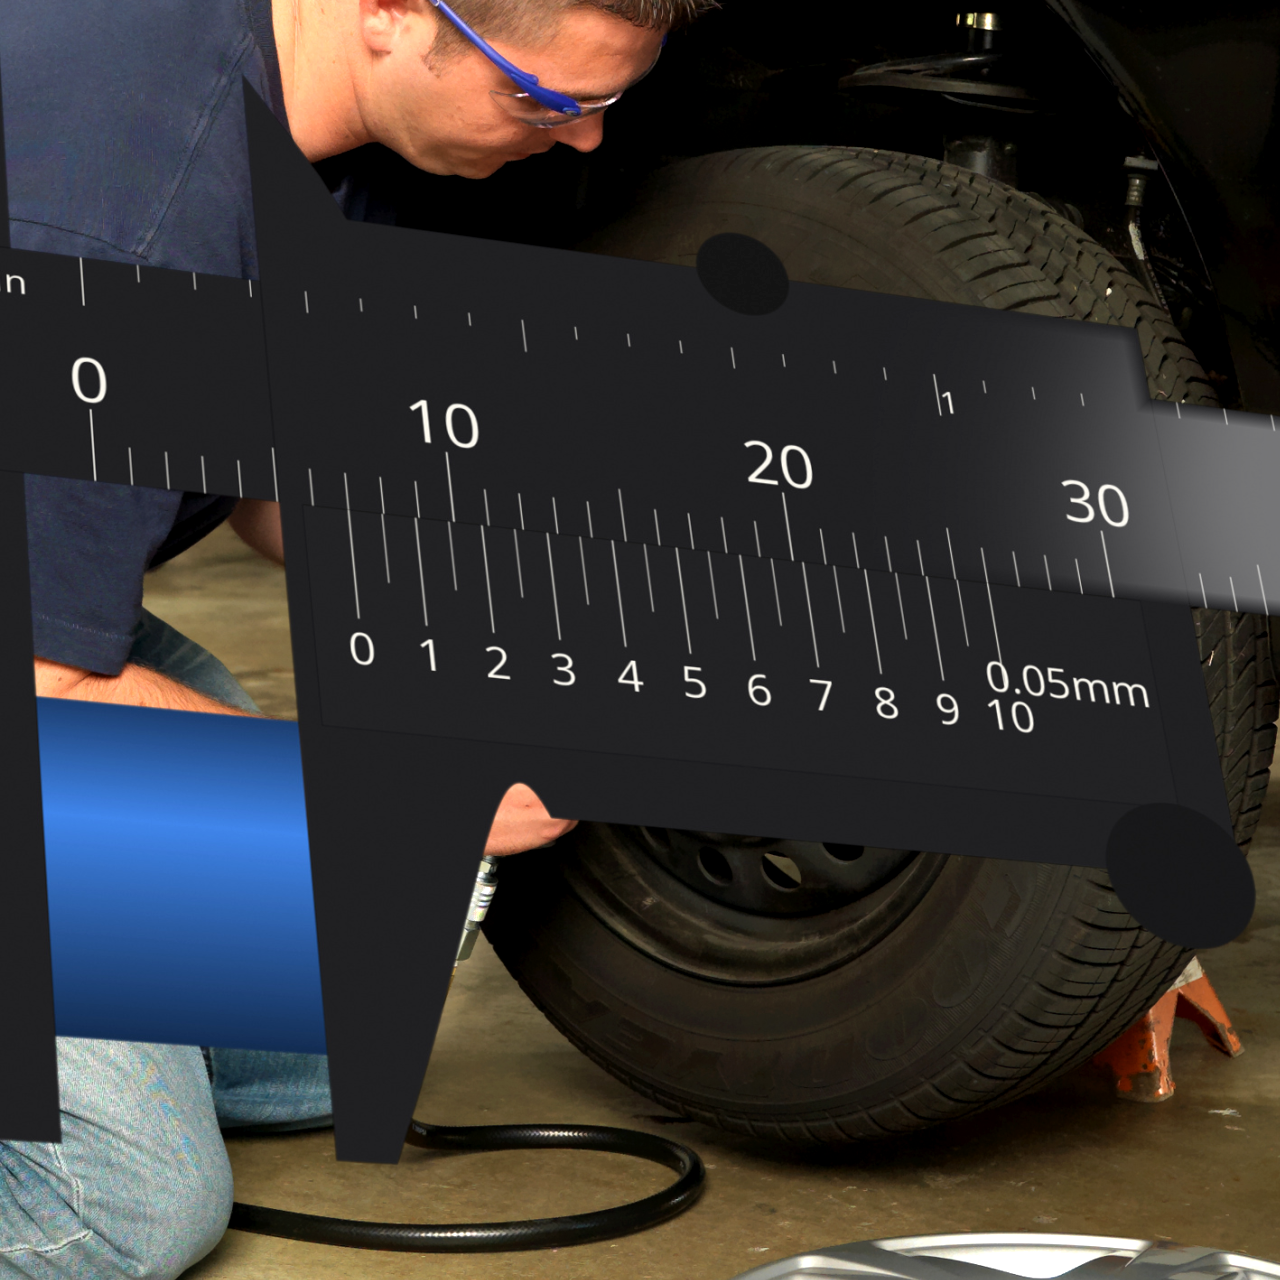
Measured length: 7.00 mm
